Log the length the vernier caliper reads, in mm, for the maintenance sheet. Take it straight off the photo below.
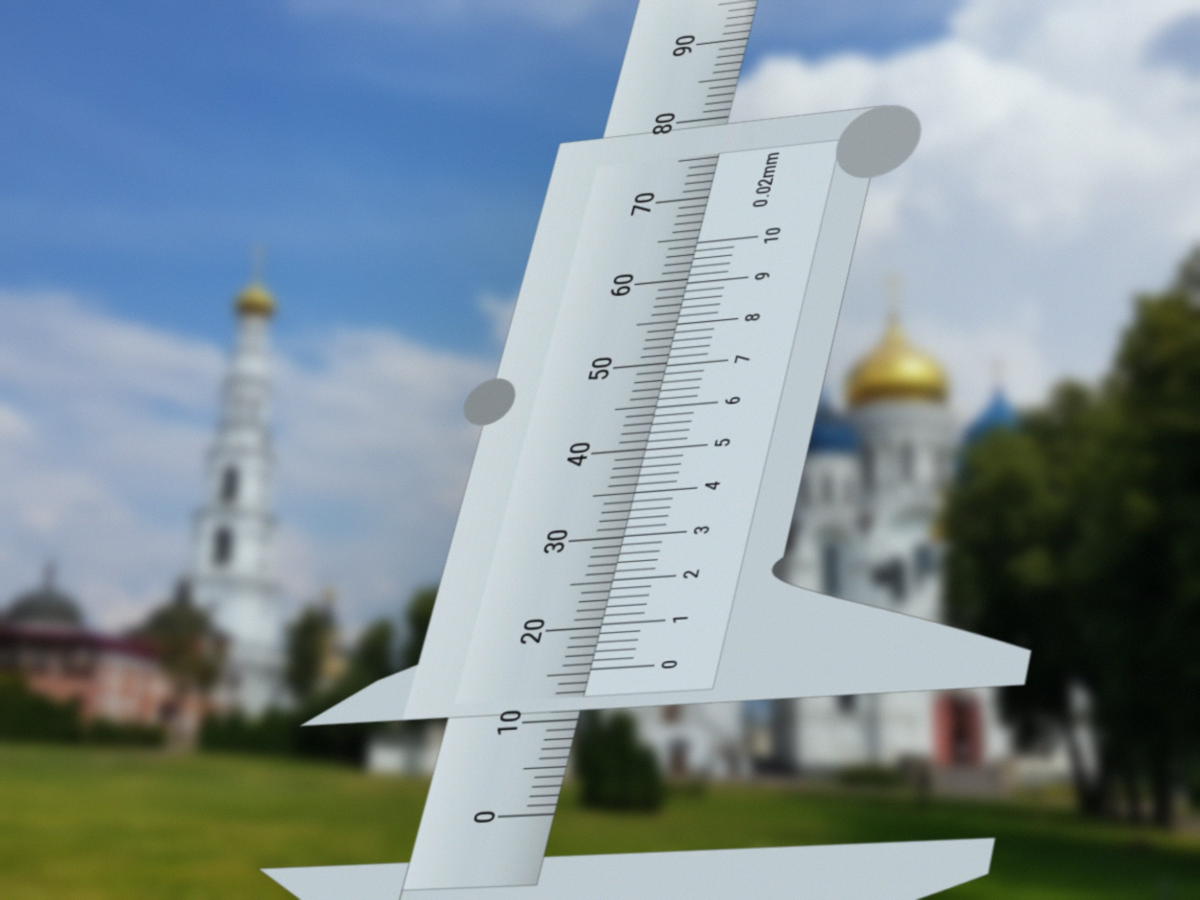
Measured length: 15.4 mm
